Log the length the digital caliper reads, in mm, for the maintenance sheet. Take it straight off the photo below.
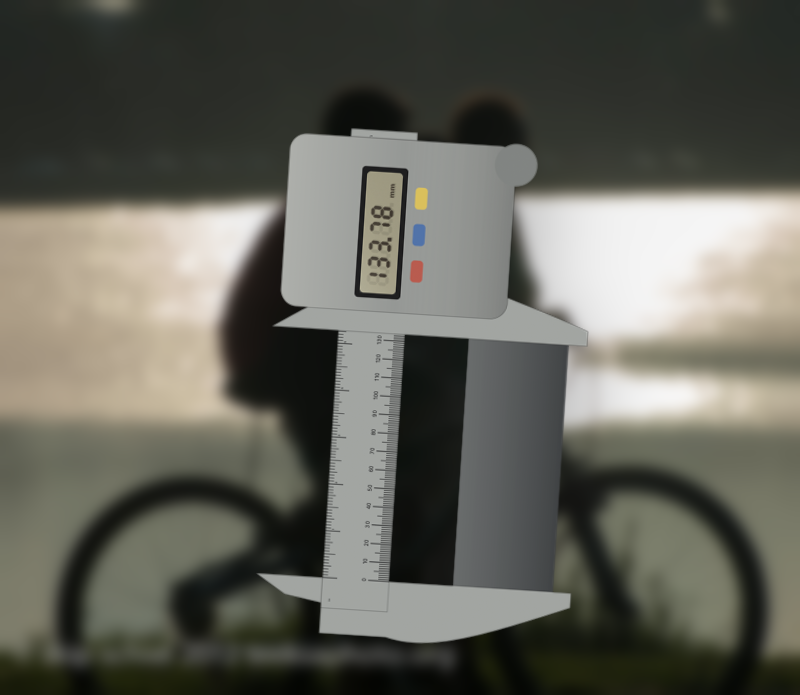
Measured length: 133.78 mm
